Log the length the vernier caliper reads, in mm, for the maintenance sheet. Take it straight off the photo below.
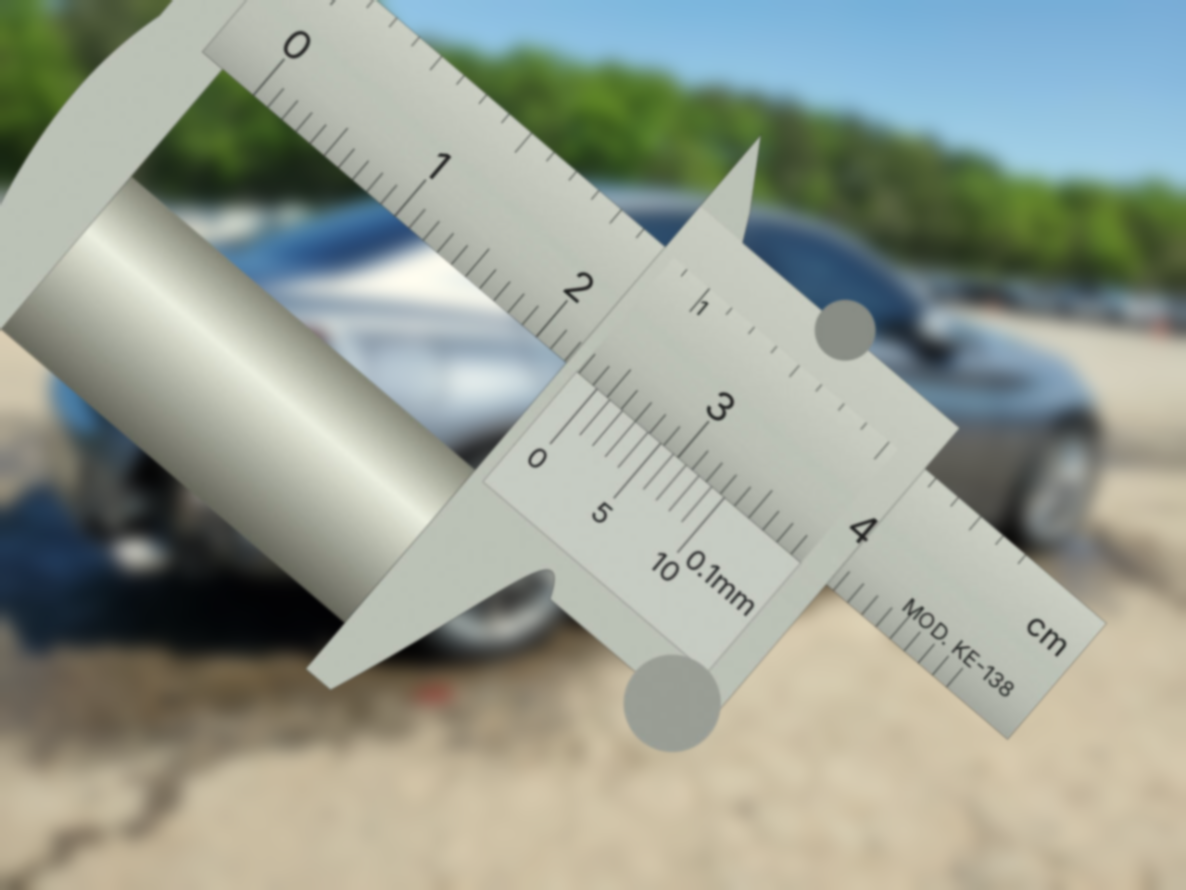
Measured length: 24.3 mm
